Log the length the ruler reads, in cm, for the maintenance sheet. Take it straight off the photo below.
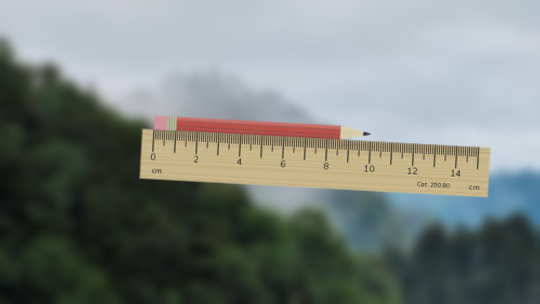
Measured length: 10 cm
